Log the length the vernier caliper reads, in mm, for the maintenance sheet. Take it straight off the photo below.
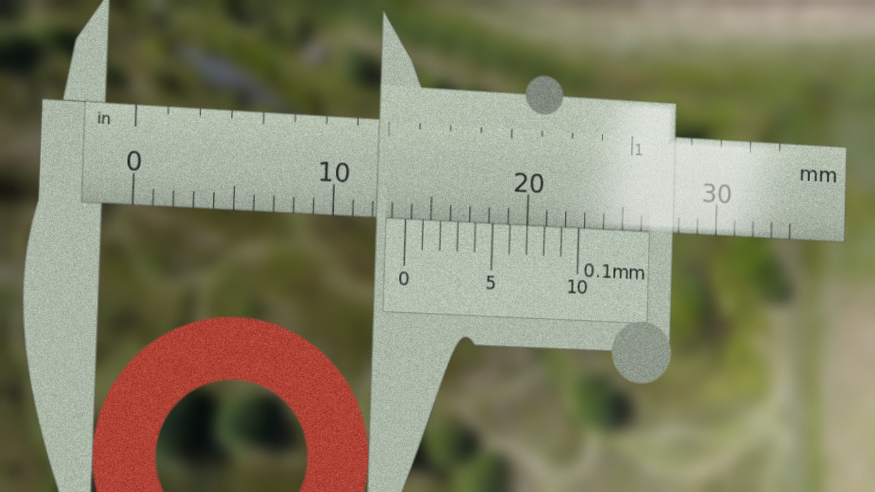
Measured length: 13.7 mm
